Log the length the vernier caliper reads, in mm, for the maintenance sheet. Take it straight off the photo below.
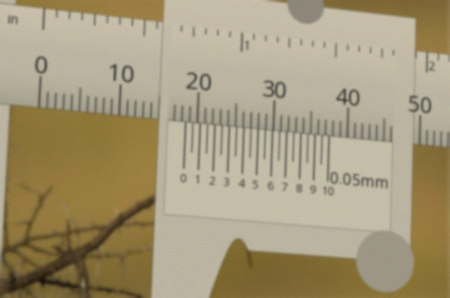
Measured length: 18.5 mm
